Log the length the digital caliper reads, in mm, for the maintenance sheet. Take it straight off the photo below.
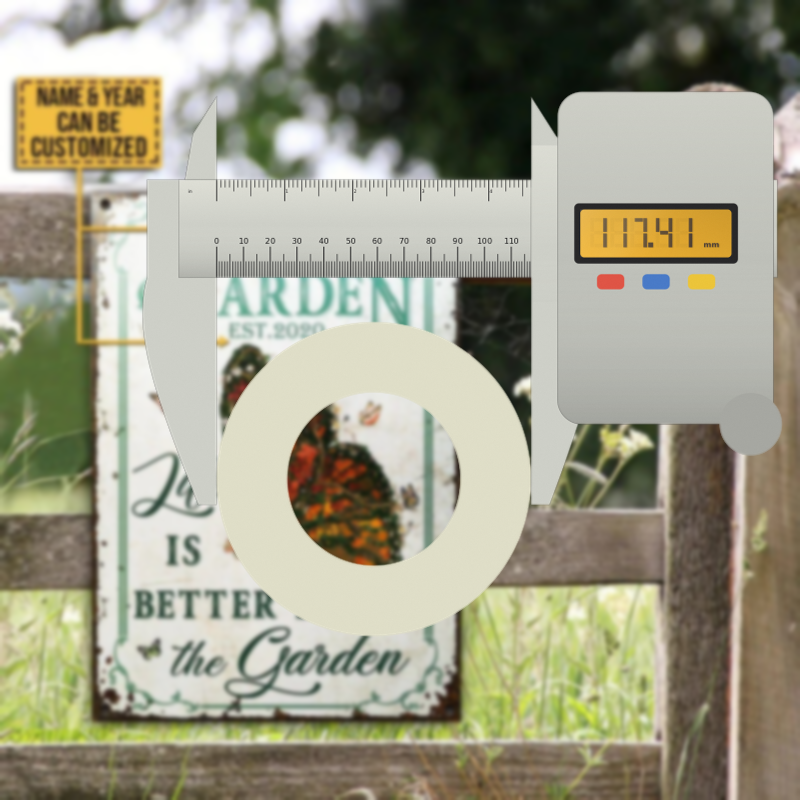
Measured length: 117.41 mm
